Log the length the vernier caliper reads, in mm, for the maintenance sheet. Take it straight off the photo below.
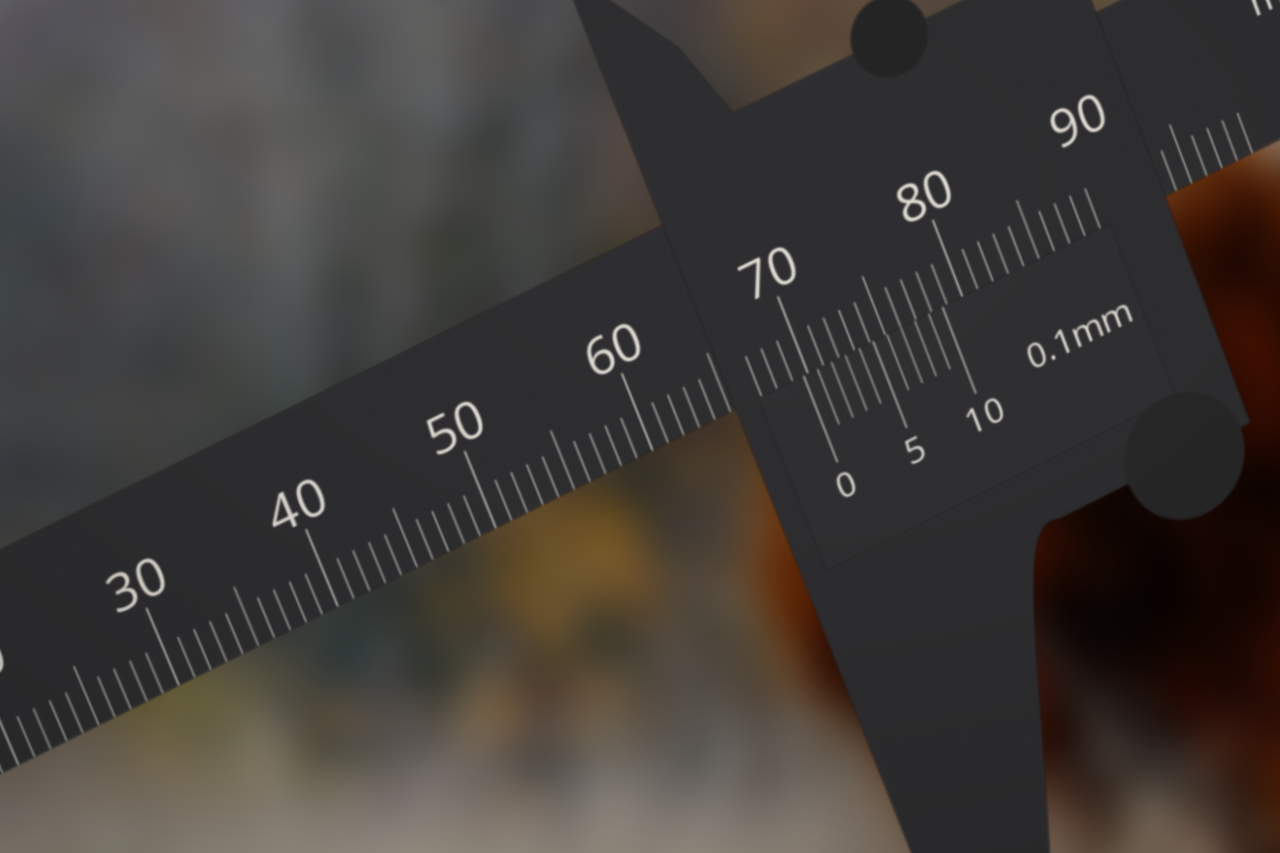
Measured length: 69.7 mm
